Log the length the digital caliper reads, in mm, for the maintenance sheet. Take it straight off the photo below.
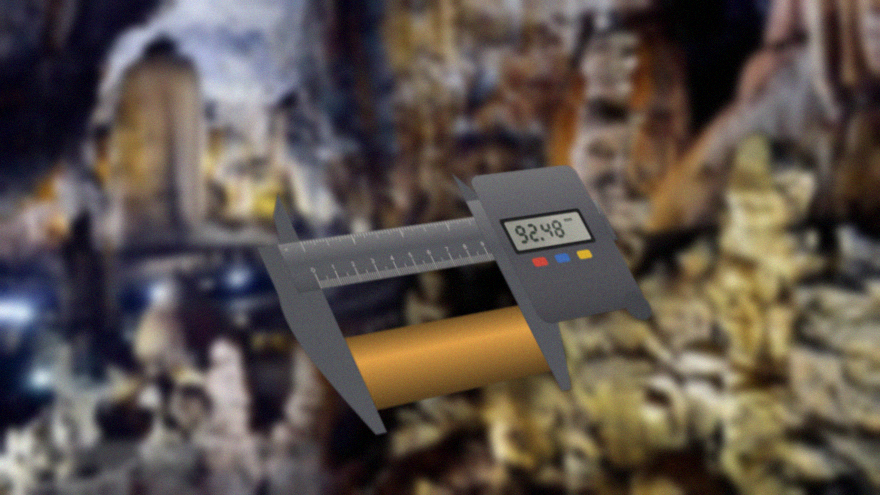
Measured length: 92.48 mm
